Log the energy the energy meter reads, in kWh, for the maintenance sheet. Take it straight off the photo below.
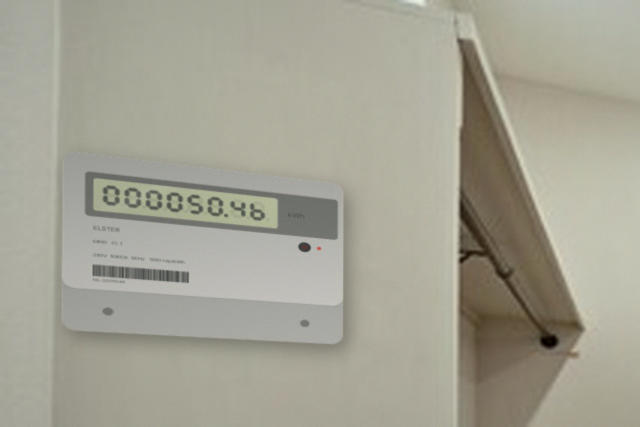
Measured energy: 50.46 kWh
